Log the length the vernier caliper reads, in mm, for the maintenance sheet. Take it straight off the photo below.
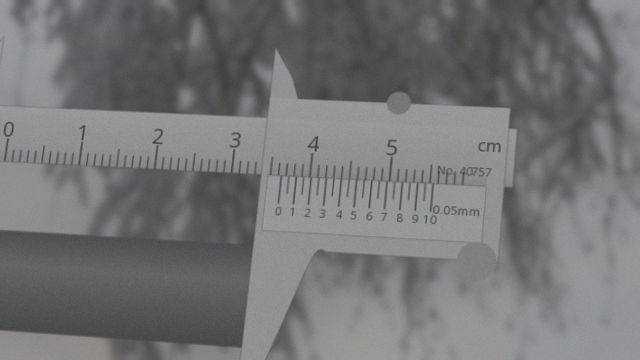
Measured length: 36.4 mm
